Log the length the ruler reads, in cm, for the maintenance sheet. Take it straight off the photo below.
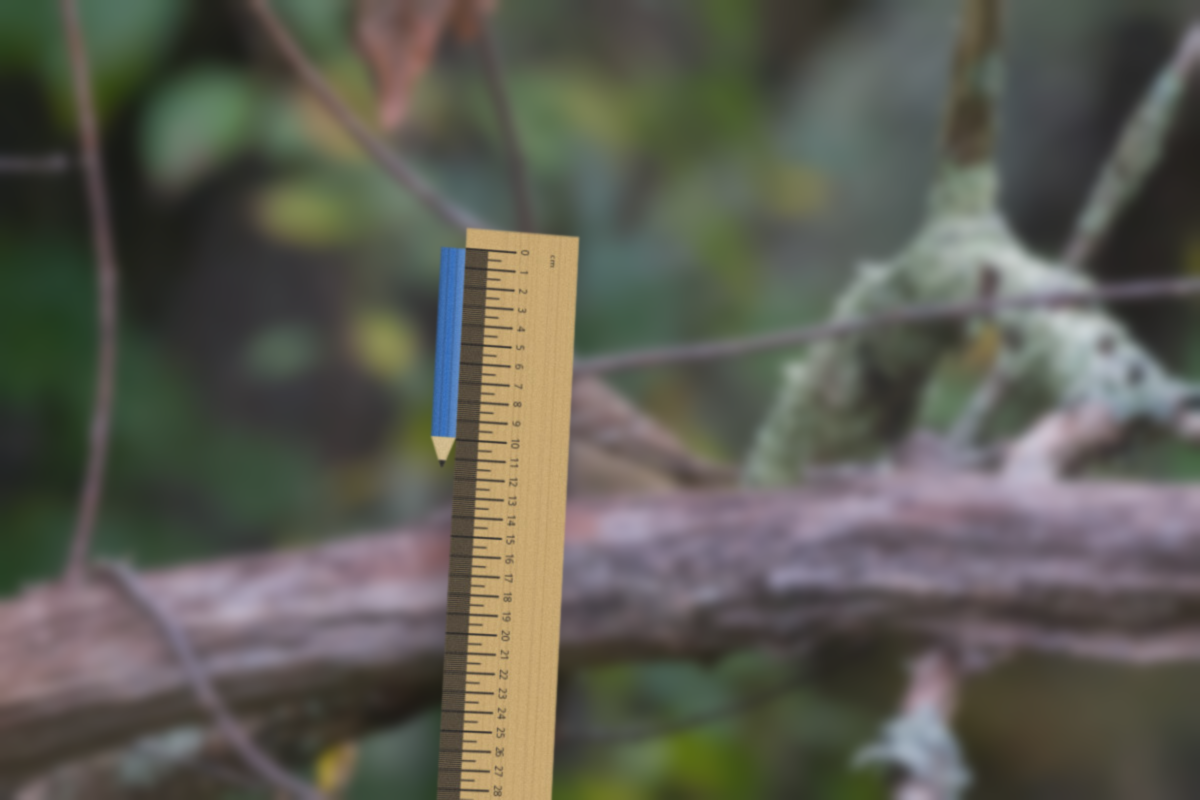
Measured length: 11.5 cm
